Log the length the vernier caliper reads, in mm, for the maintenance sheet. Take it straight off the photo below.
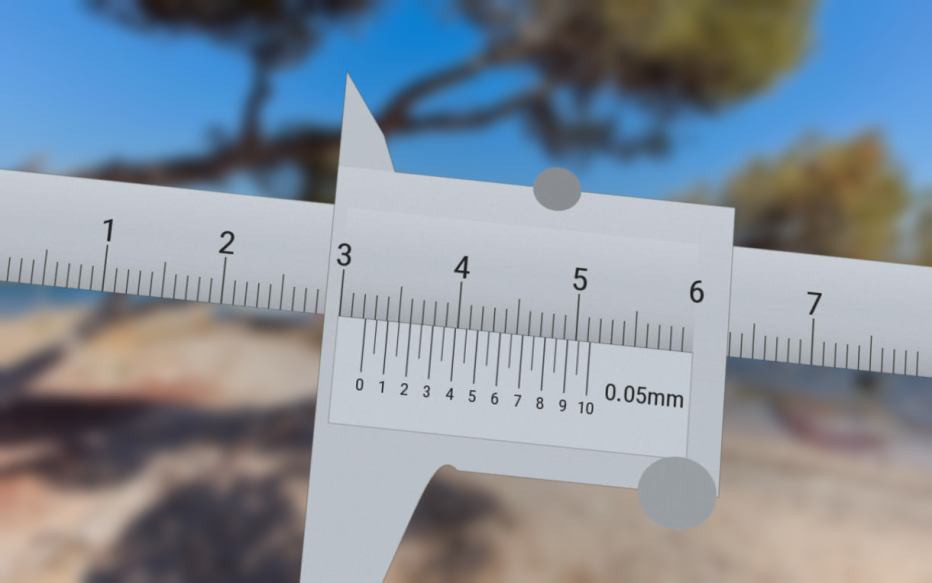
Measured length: 32.2 mm
